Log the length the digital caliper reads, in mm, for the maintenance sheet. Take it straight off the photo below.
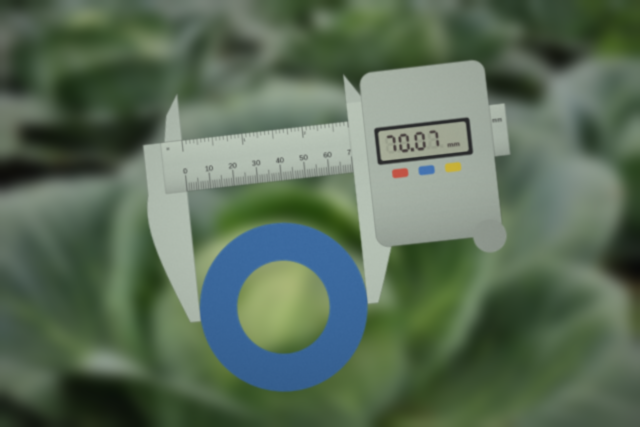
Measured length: 70.07 mm
